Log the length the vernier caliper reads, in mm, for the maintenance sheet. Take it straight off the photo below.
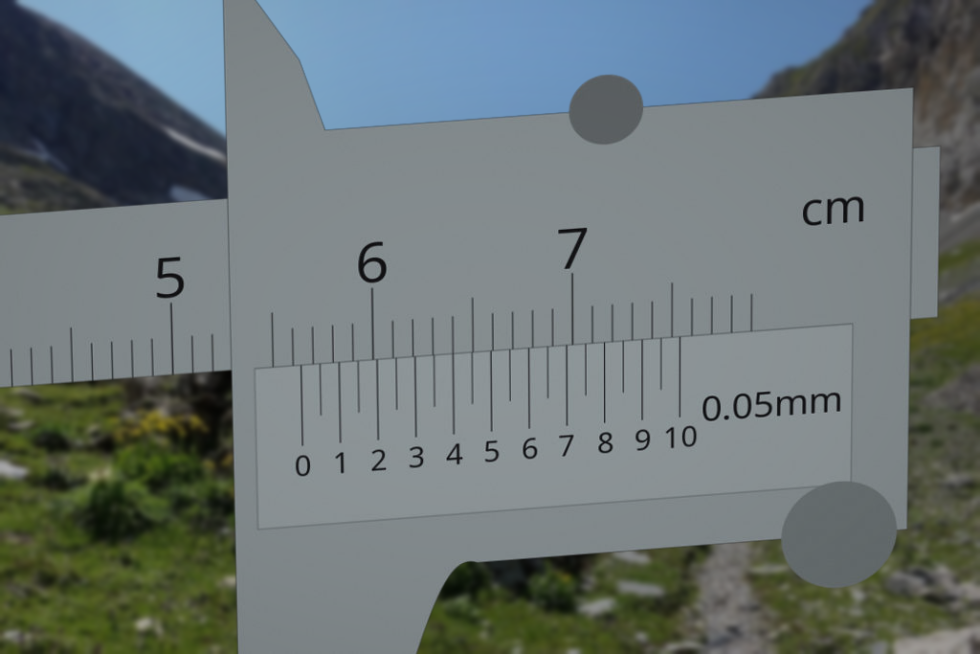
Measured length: 56.4 mm
